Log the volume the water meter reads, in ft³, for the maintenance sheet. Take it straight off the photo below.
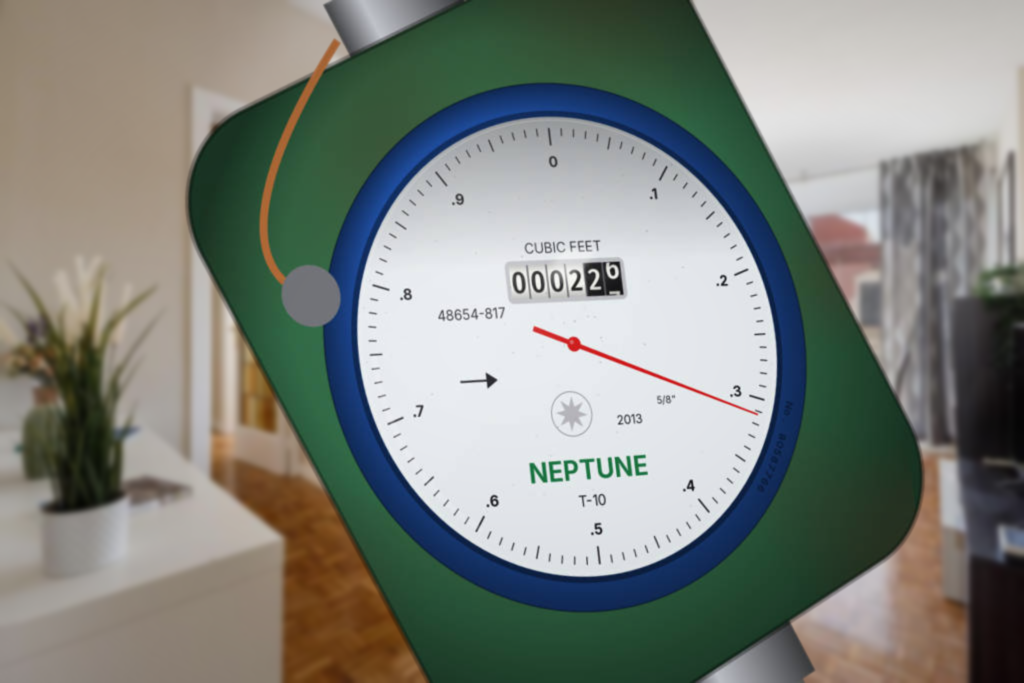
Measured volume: 226.31 ft³
